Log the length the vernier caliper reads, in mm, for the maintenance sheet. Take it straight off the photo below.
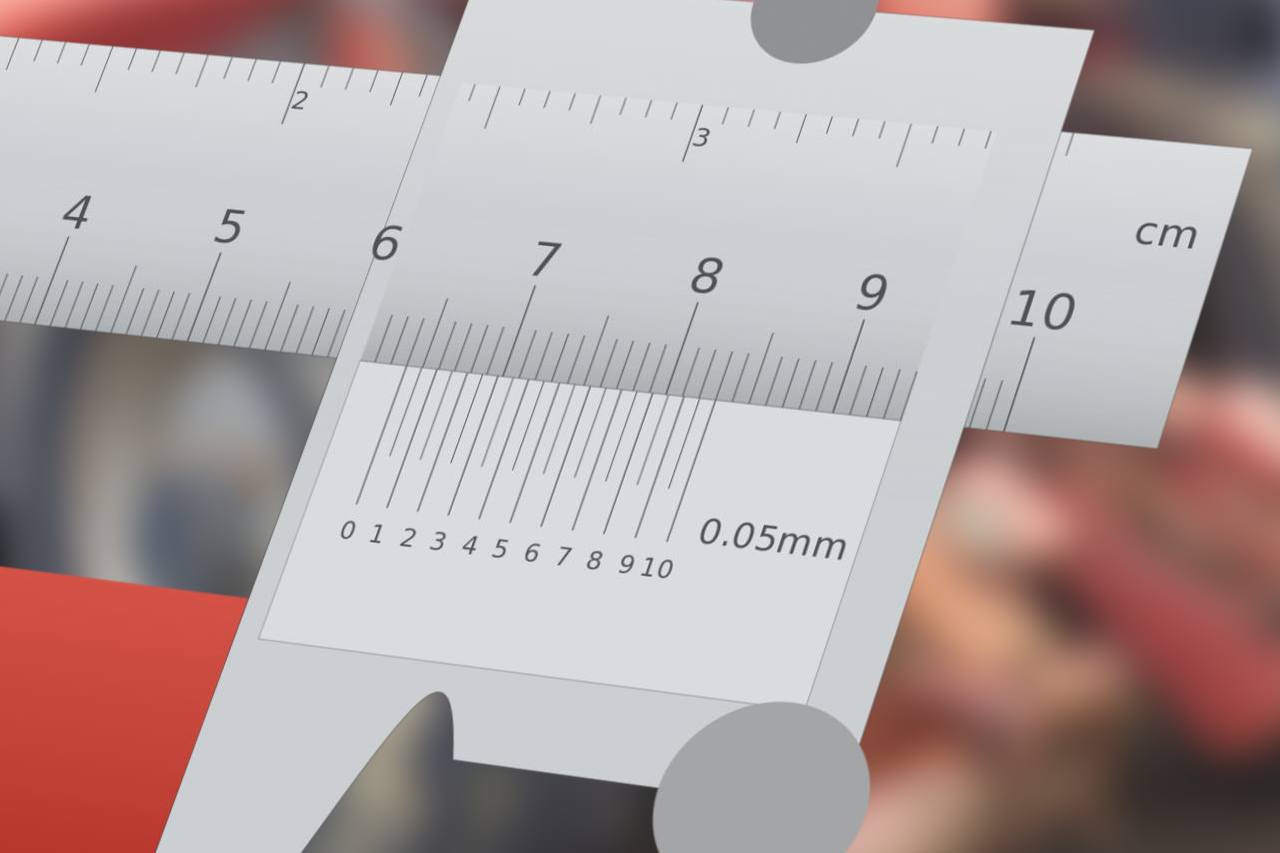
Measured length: 64.0 mm
